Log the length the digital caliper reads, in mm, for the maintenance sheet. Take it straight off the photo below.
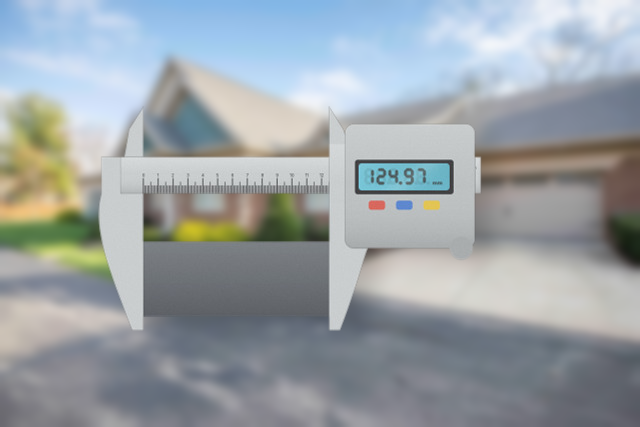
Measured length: 124.97 mm
